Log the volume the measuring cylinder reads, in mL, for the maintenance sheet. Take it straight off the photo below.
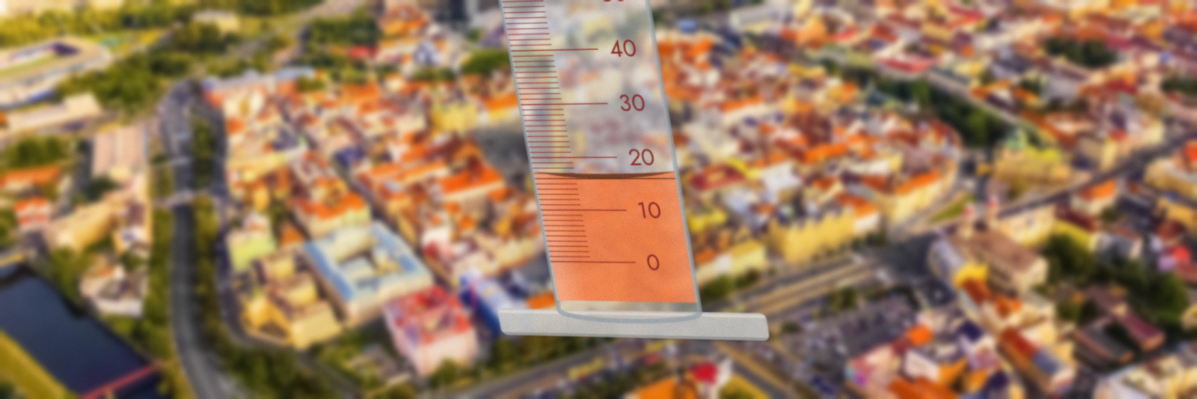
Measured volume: 16 mL
